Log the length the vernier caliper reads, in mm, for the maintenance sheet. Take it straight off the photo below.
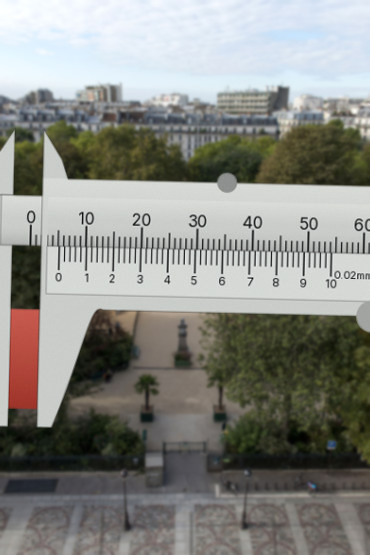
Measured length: 5.2 mm
